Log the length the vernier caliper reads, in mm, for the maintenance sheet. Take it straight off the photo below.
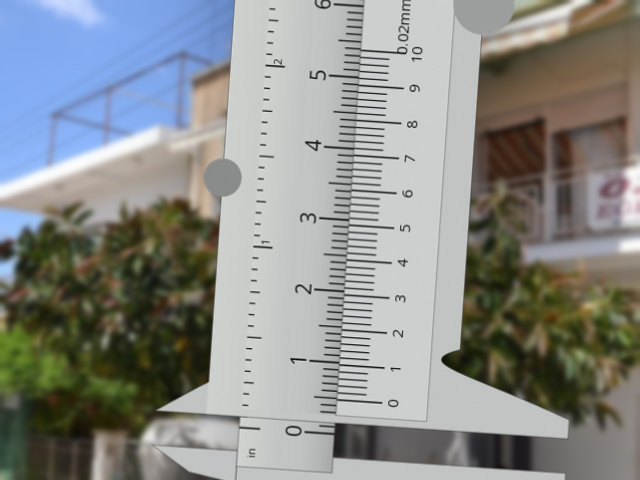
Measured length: 4.8 mm
